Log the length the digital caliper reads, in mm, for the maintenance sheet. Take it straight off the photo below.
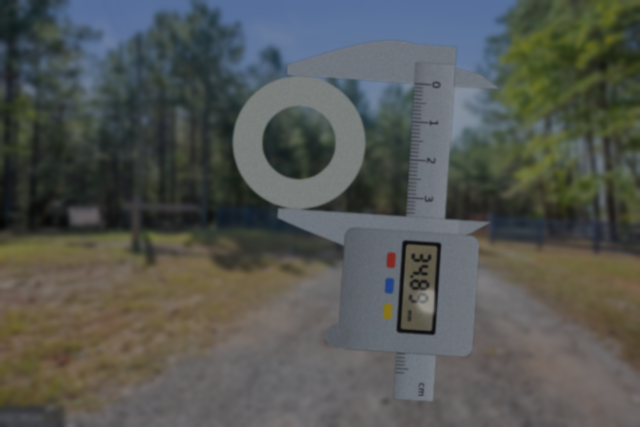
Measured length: 34.89 mm
